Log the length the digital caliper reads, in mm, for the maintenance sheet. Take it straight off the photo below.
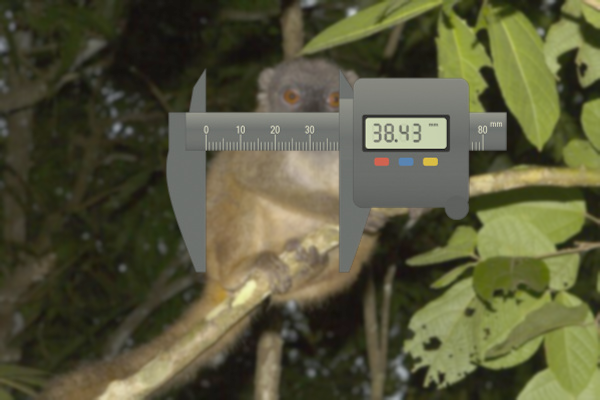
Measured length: 38.43 mm
